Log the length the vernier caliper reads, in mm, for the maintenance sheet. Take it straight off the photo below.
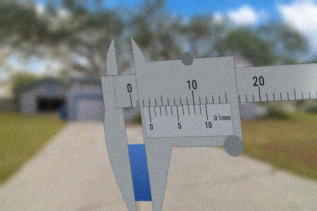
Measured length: 2.8 mm
